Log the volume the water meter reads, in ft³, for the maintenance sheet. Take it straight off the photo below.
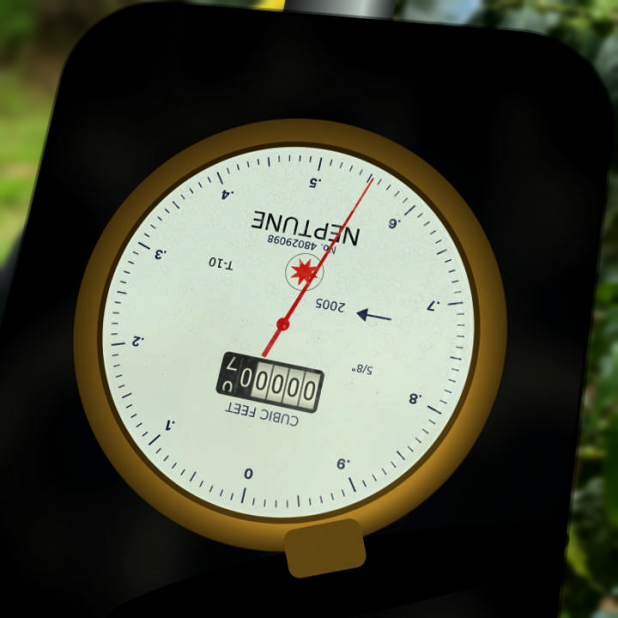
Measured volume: 6.55 ft³
